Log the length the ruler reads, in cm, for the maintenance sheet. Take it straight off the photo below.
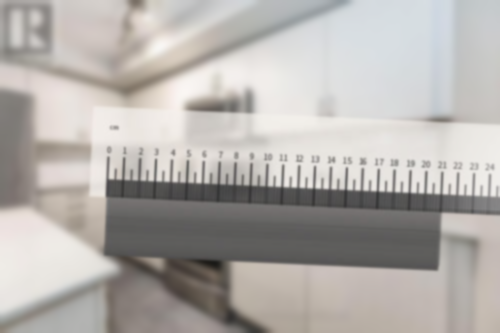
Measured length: 21 cm
